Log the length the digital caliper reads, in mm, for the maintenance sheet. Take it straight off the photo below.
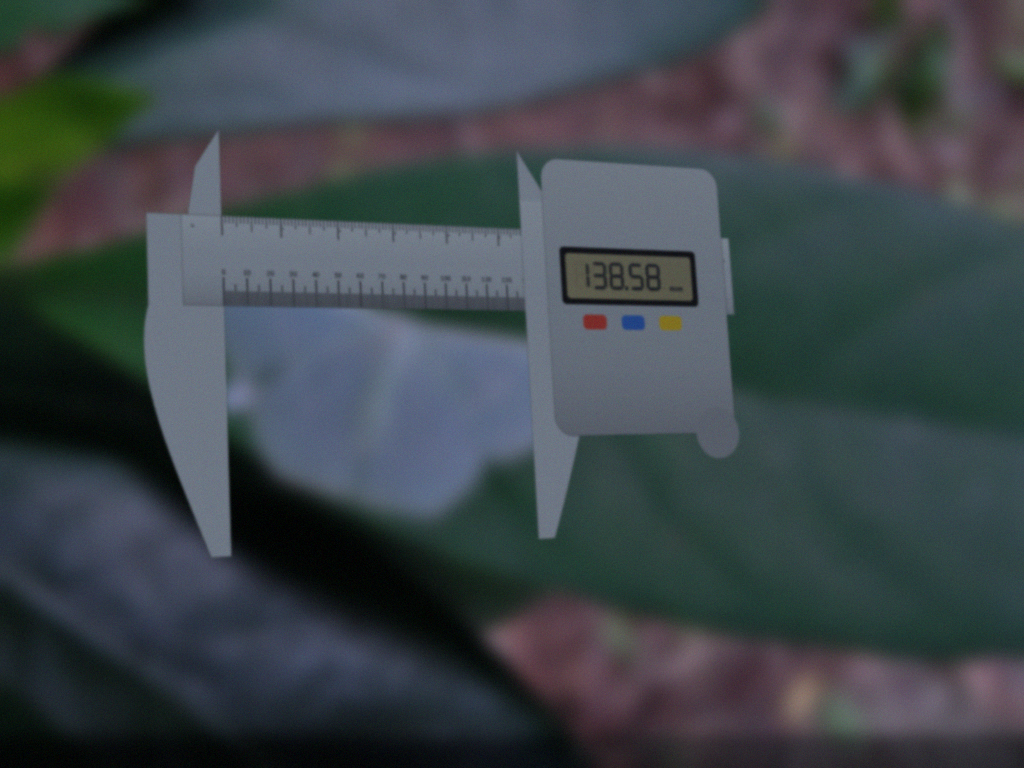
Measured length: 138.58 mm
